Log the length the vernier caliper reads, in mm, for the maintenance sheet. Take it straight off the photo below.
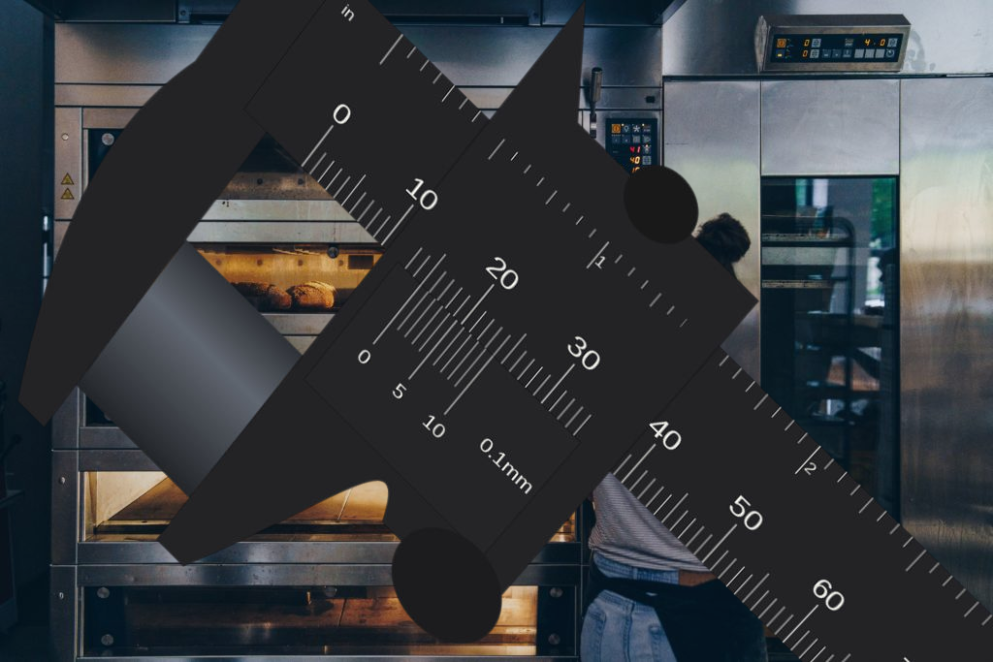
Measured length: 15.0 mm
